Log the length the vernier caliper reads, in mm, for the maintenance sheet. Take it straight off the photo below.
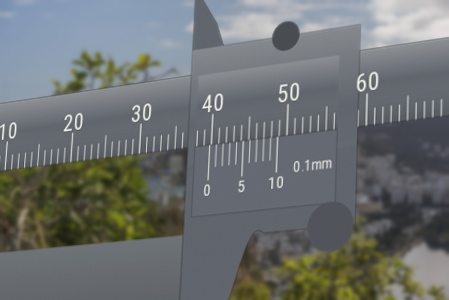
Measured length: 39.8 mm
